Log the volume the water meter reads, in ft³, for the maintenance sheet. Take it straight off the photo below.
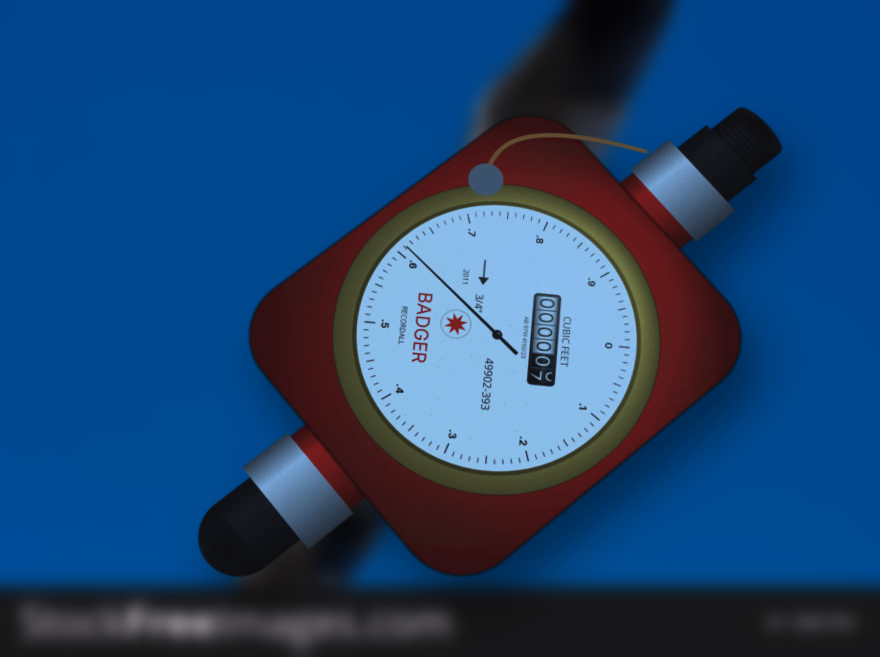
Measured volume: 6.61 ft³
